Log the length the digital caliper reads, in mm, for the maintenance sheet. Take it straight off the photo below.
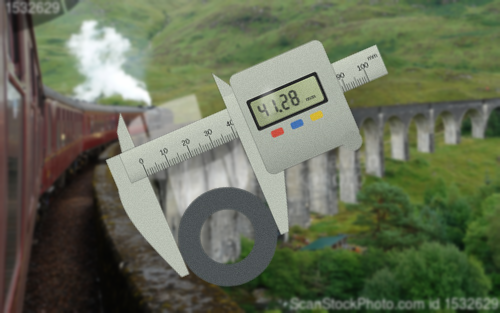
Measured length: 41.28 mm
